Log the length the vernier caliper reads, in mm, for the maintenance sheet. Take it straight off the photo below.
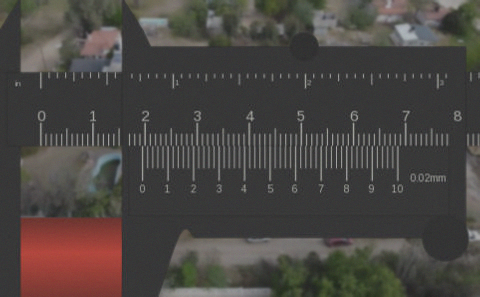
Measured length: 19.5 mm
